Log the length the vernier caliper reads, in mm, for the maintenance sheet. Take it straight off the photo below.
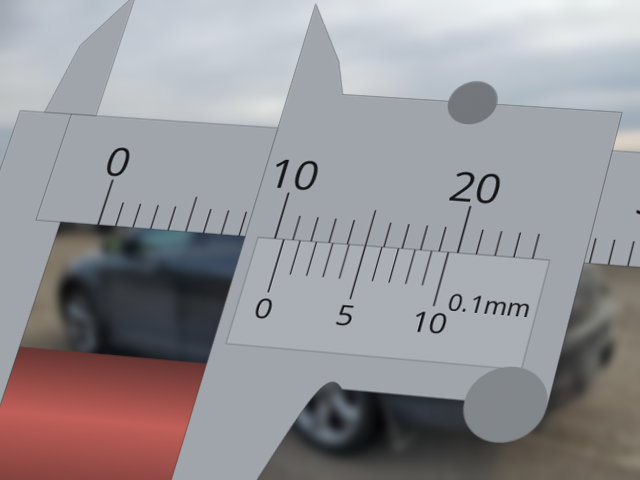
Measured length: 10.5 mm
